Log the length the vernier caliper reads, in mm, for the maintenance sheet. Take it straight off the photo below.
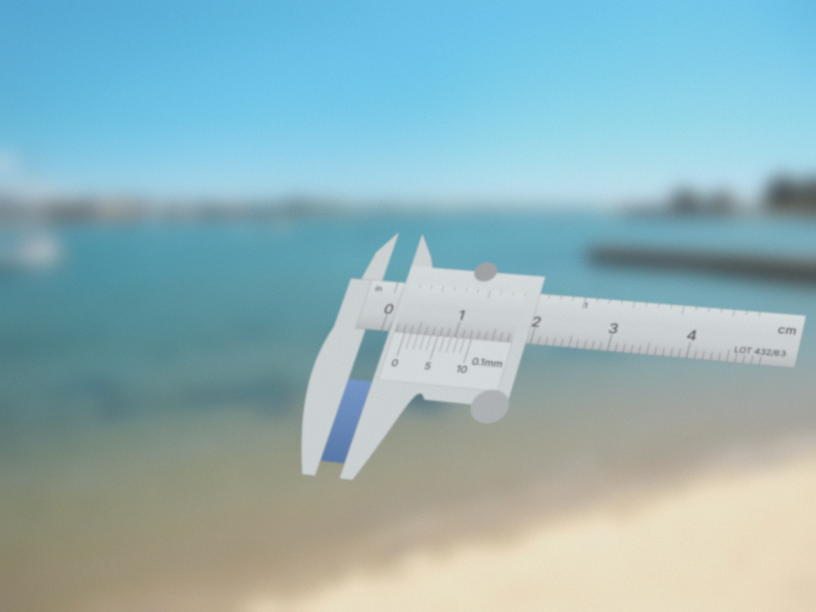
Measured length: 3.2 mm
